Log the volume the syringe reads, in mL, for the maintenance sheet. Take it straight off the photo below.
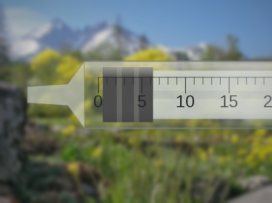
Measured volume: 0.5 mL
